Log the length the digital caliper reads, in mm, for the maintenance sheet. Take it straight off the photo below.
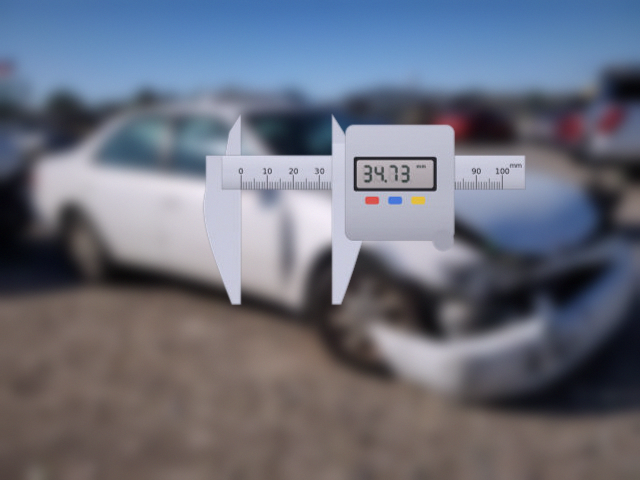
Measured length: 34.73 mm
